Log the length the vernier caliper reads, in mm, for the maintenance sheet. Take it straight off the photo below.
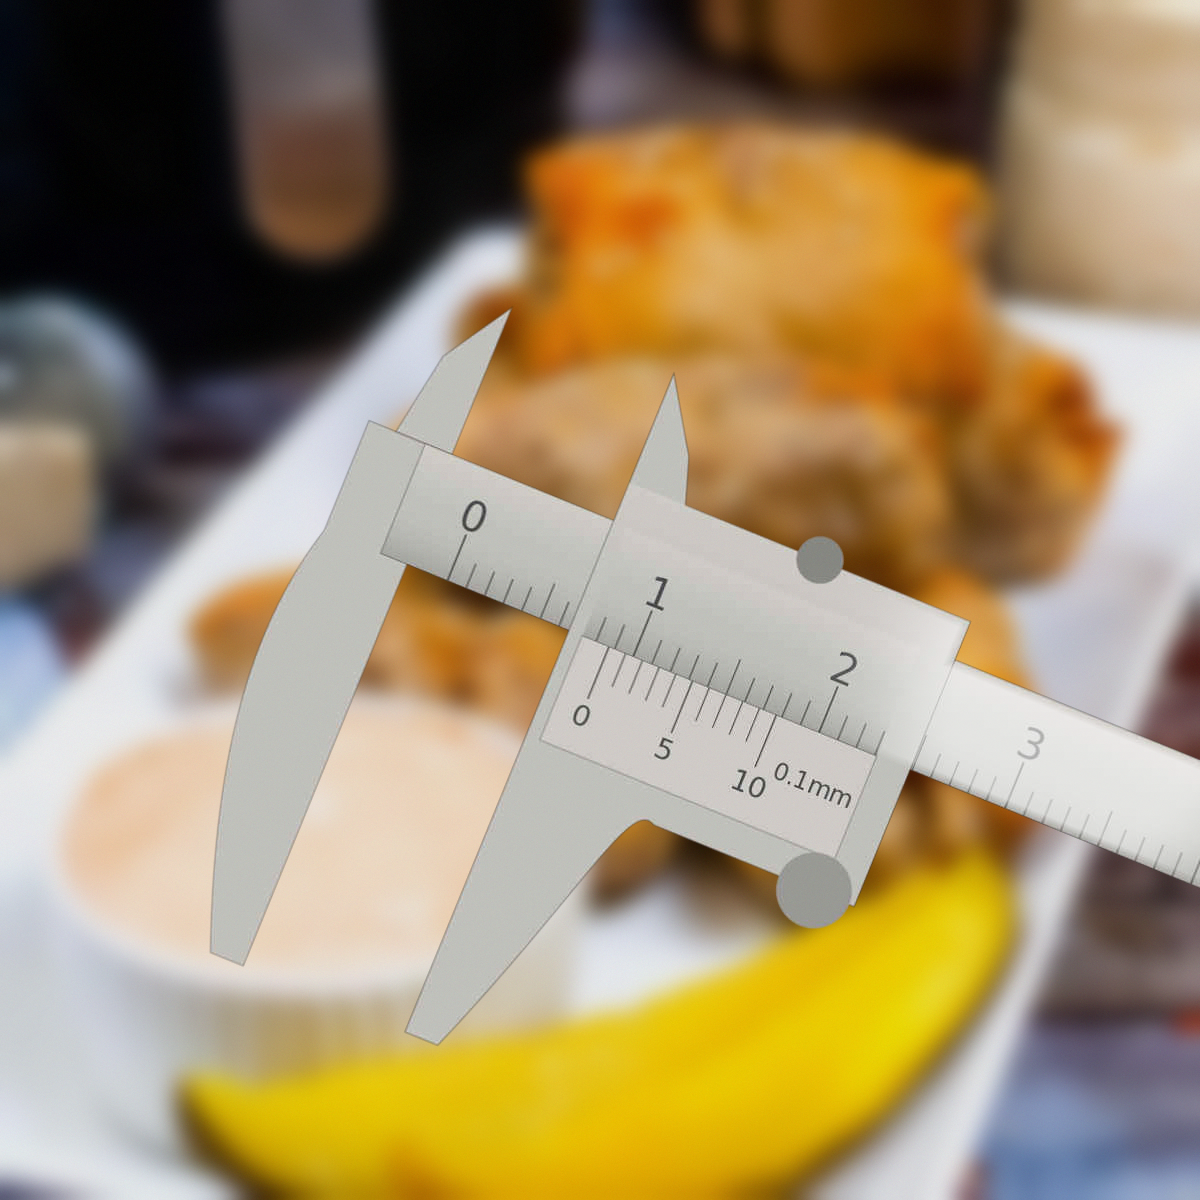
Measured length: 8.7 mm
